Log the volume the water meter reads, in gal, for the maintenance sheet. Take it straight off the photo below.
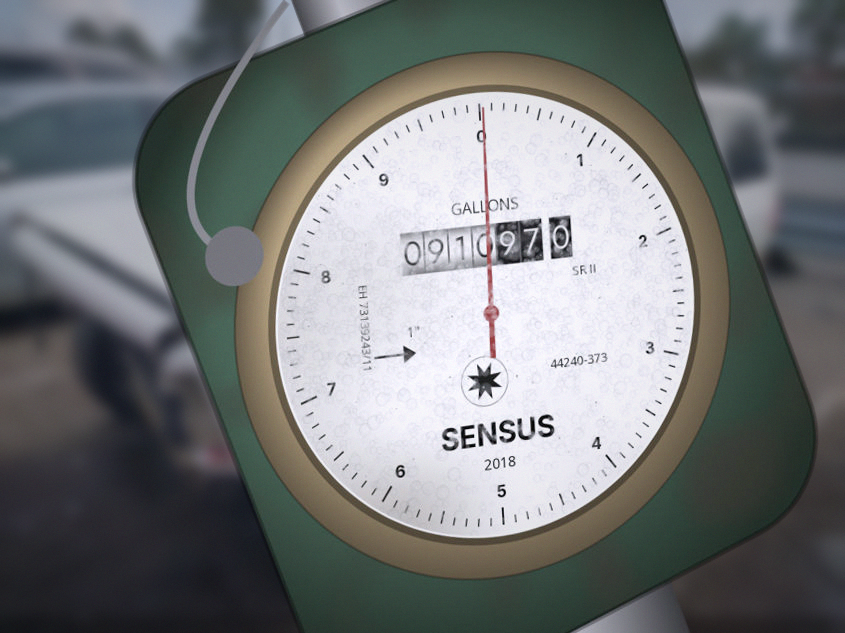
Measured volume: 910970.0 gal
